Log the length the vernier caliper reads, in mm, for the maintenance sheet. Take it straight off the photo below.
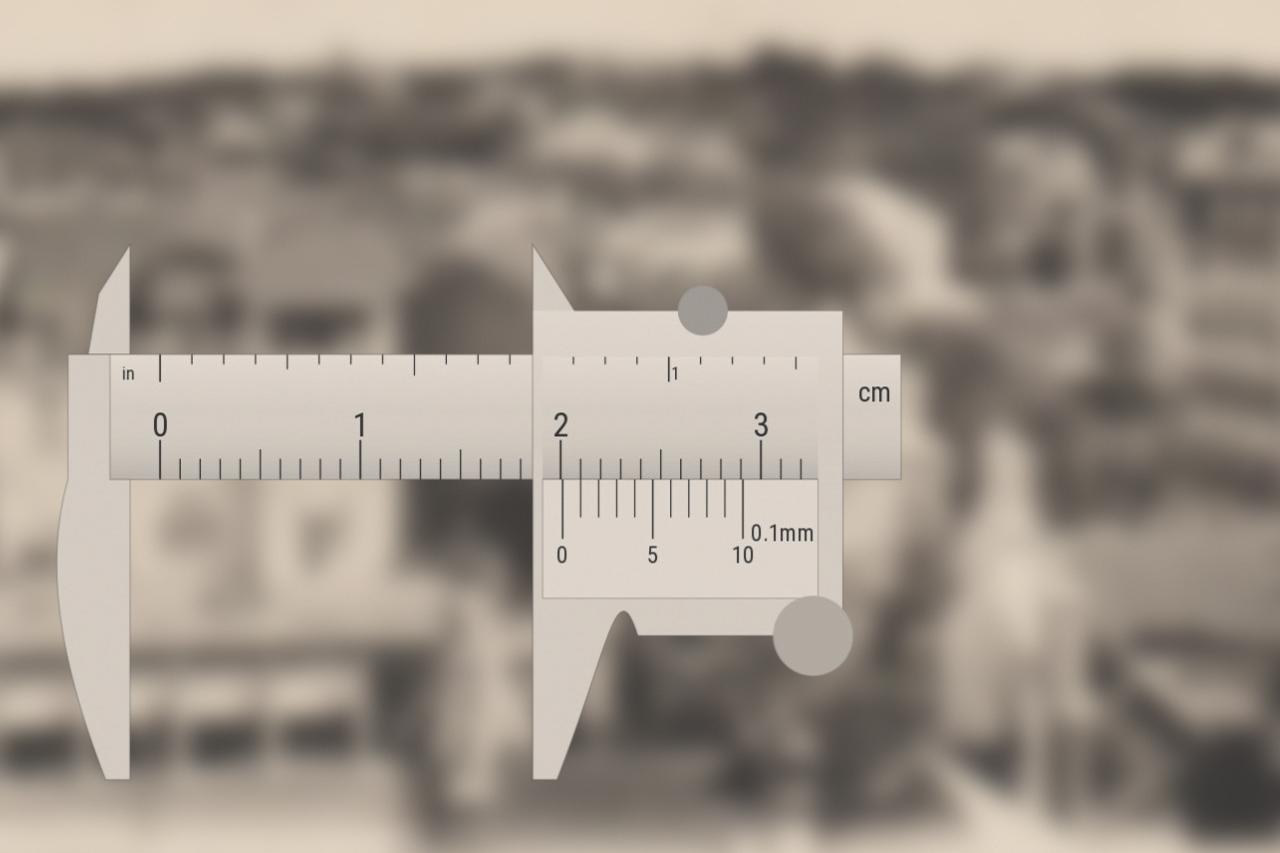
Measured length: 20.1 mm
